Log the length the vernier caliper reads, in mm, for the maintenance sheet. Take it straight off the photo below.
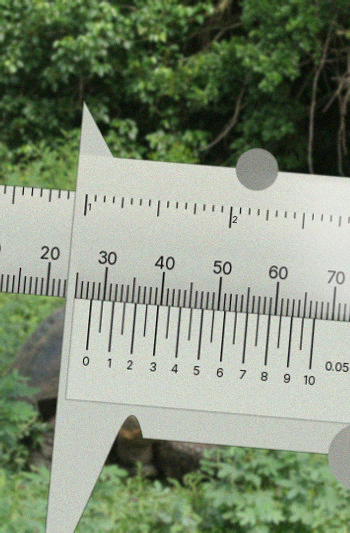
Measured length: 27.8 mm
